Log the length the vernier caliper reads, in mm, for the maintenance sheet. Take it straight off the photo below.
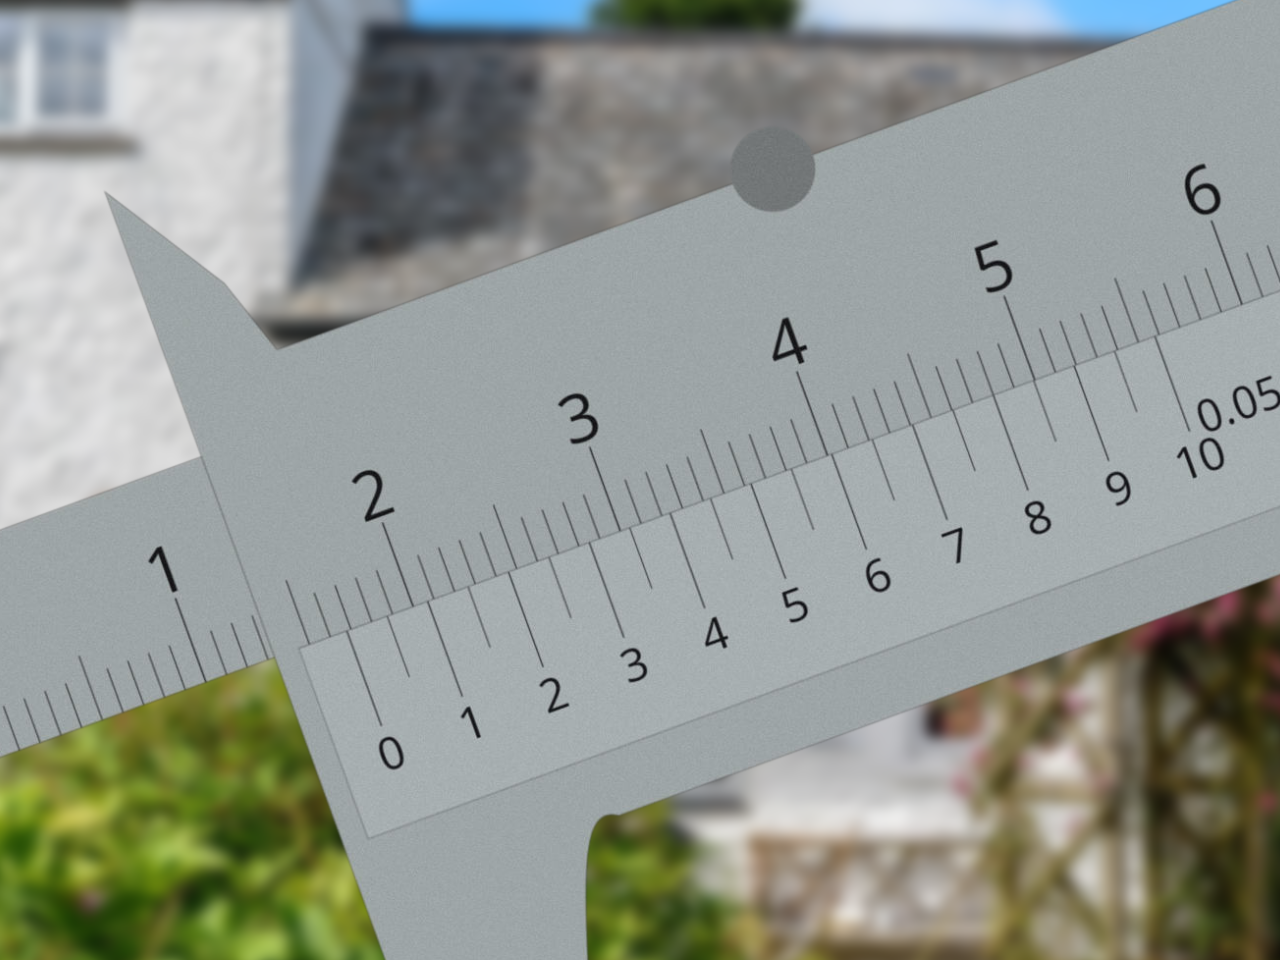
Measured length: 16.8 mm
